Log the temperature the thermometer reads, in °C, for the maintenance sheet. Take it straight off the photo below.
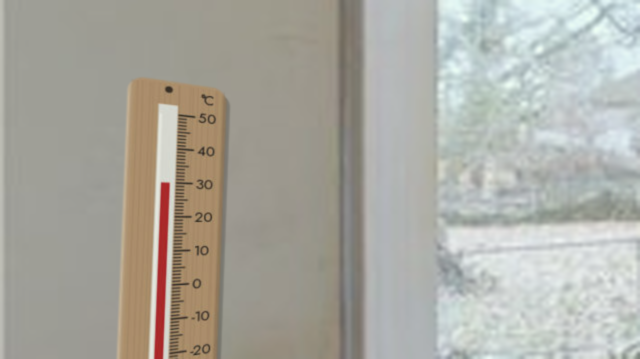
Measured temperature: 30 °C
